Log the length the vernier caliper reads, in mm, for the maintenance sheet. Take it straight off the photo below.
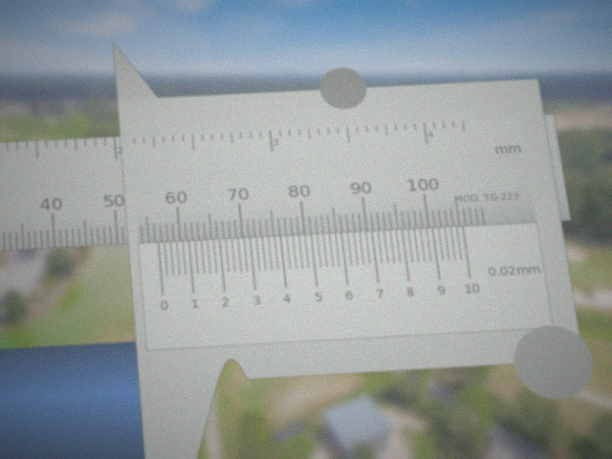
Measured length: 56.5 mm
